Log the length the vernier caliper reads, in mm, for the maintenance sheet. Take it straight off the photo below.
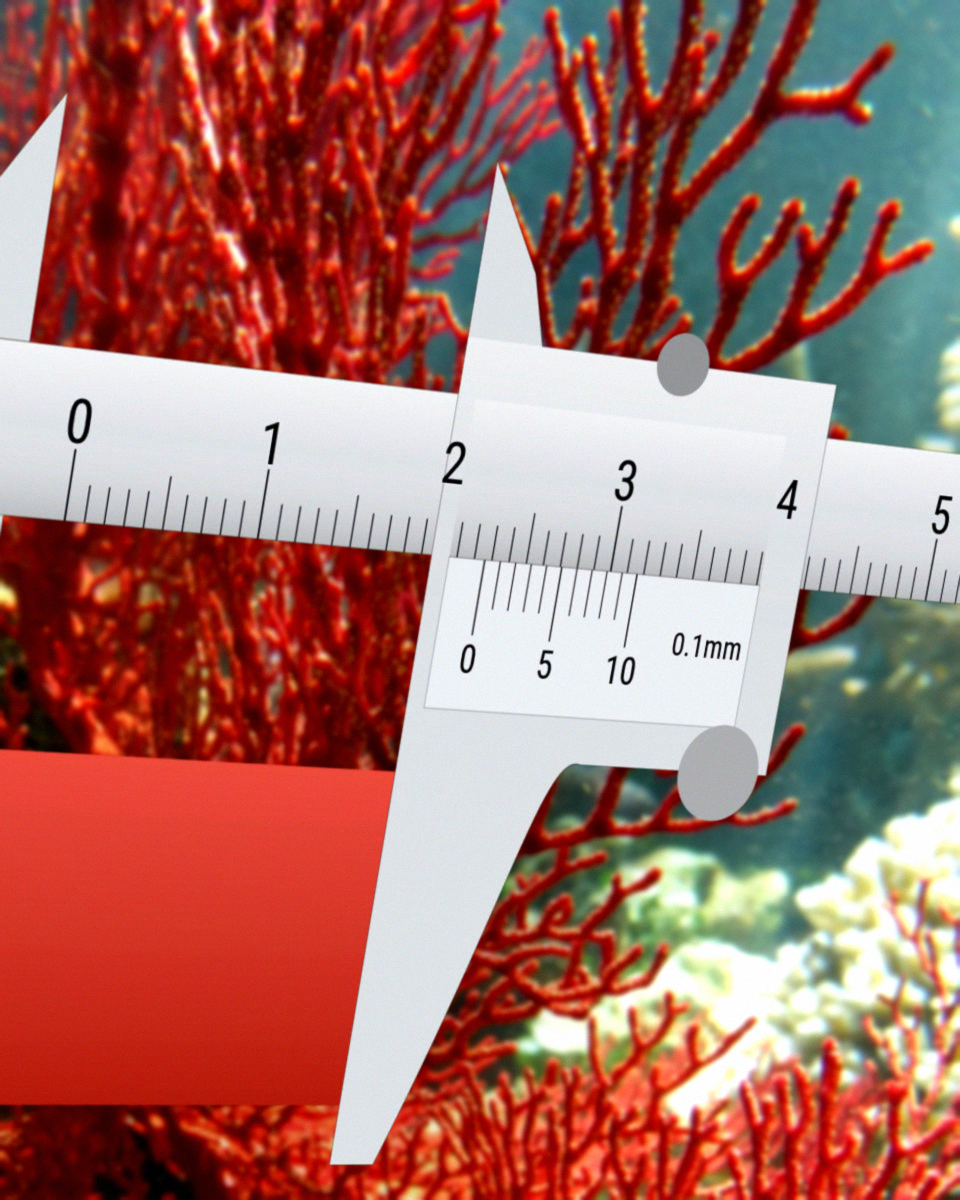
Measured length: 22.6 mm
